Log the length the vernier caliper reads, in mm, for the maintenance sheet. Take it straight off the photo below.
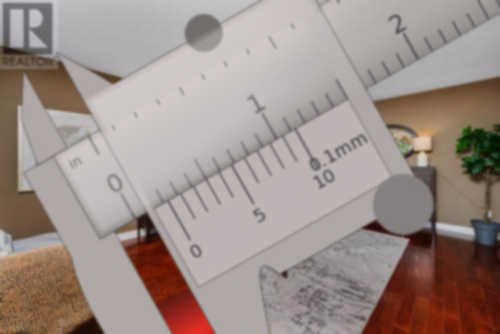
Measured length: 2.3 mm
